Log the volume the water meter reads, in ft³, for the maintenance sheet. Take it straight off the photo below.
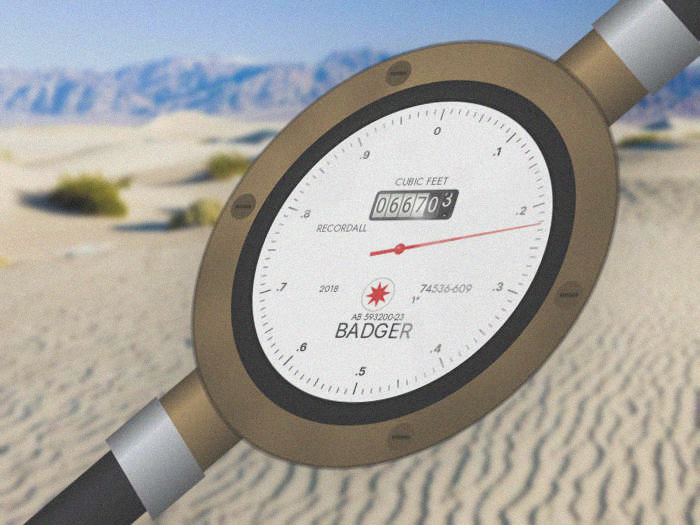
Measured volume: 66703.22 ft³
